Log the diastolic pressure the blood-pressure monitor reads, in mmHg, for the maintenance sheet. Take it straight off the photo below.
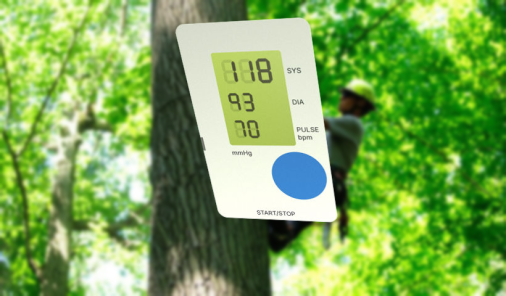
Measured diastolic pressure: 93 mmHg
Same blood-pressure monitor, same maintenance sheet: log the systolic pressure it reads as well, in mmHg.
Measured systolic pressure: 118 mmHg
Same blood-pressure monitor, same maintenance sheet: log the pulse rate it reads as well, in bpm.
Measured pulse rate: 70 bpm
